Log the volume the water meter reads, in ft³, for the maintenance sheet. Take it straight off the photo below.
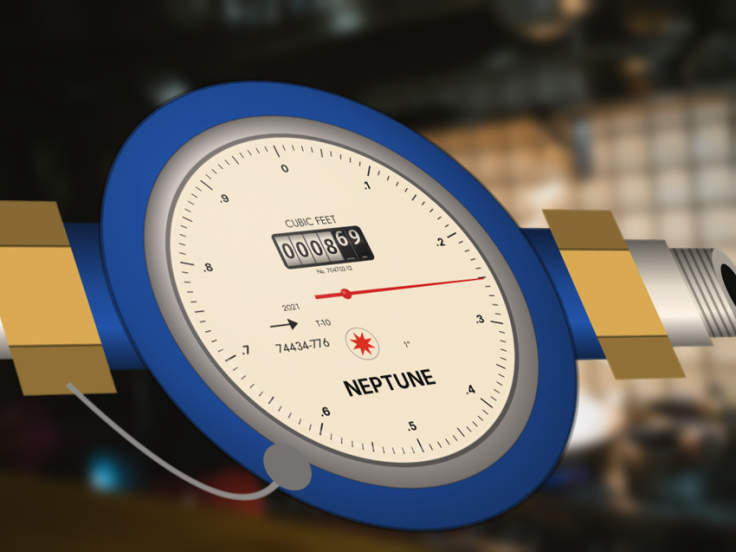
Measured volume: 869.25 ft³
